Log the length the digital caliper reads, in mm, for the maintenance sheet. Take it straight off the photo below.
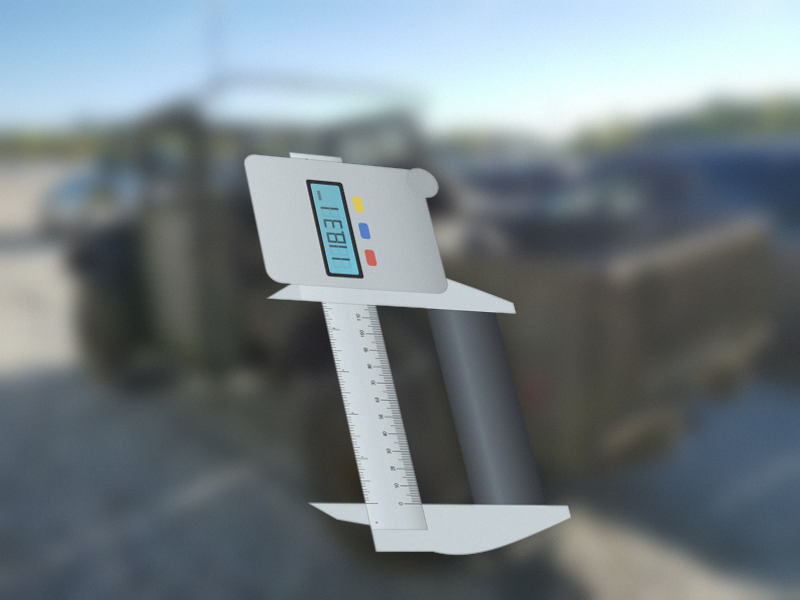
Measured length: 118.31 mm
